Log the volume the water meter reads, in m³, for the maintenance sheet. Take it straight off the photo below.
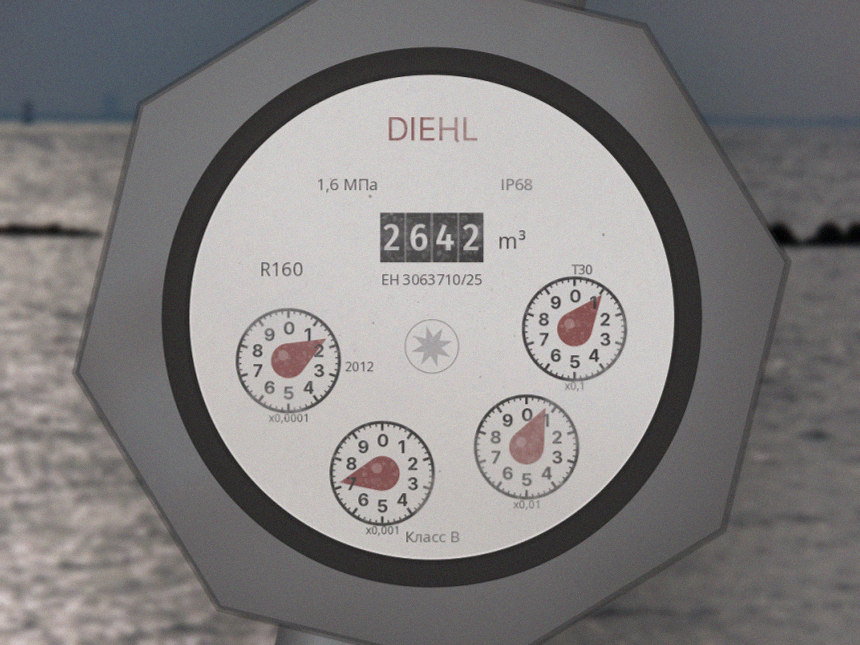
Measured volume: 2642.1071 m³
